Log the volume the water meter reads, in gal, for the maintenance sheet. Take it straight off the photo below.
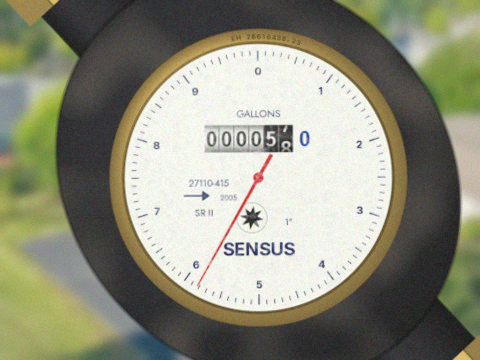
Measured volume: 575.8 gal
